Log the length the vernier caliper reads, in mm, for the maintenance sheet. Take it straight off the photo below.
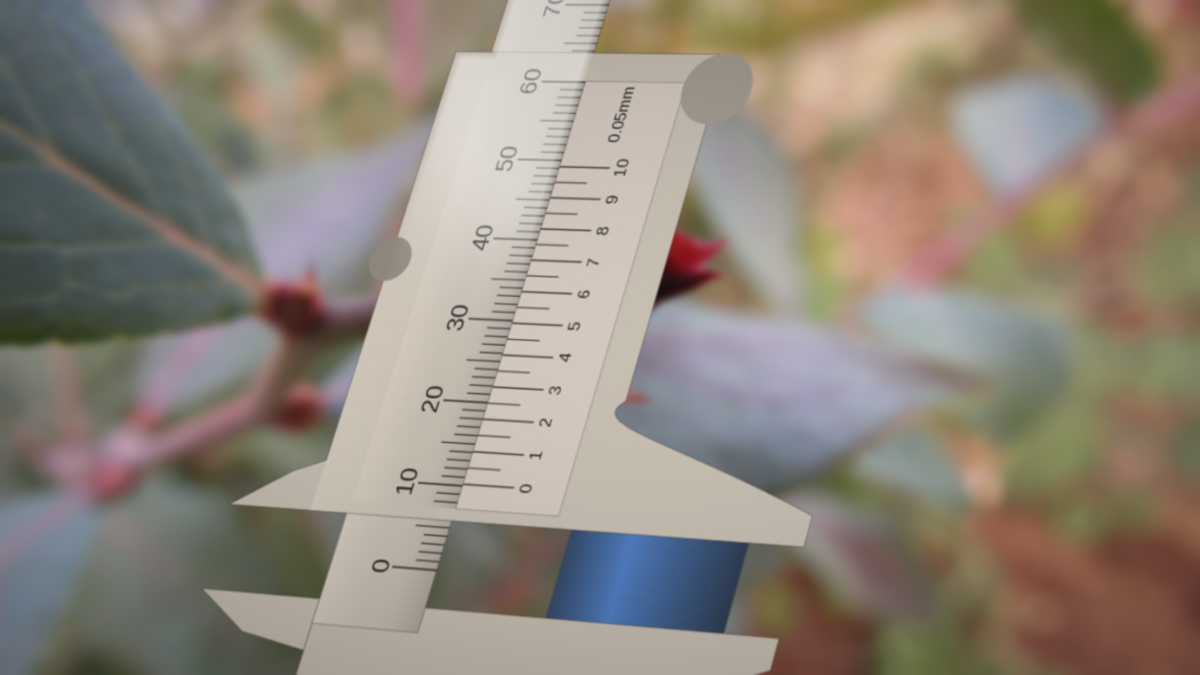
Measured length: 10.2 mm
